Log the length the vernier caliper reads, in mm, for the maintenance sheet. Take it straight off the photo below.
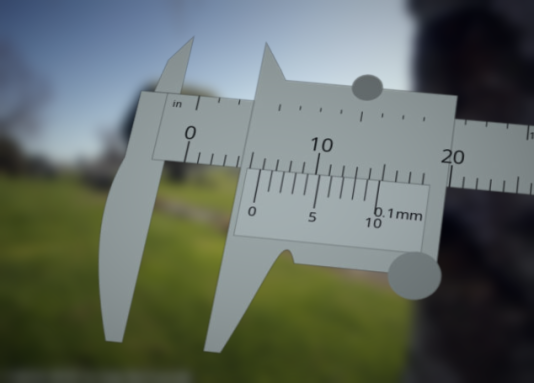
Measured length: 5.8 mm
